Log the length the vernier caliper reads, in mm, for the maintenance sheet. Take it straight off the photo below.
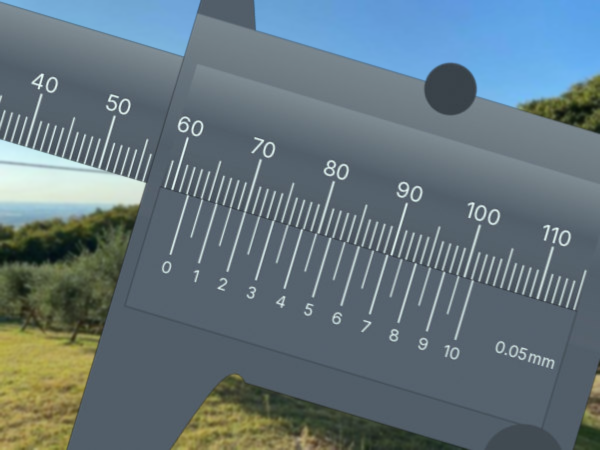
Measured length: 62.2 mm
